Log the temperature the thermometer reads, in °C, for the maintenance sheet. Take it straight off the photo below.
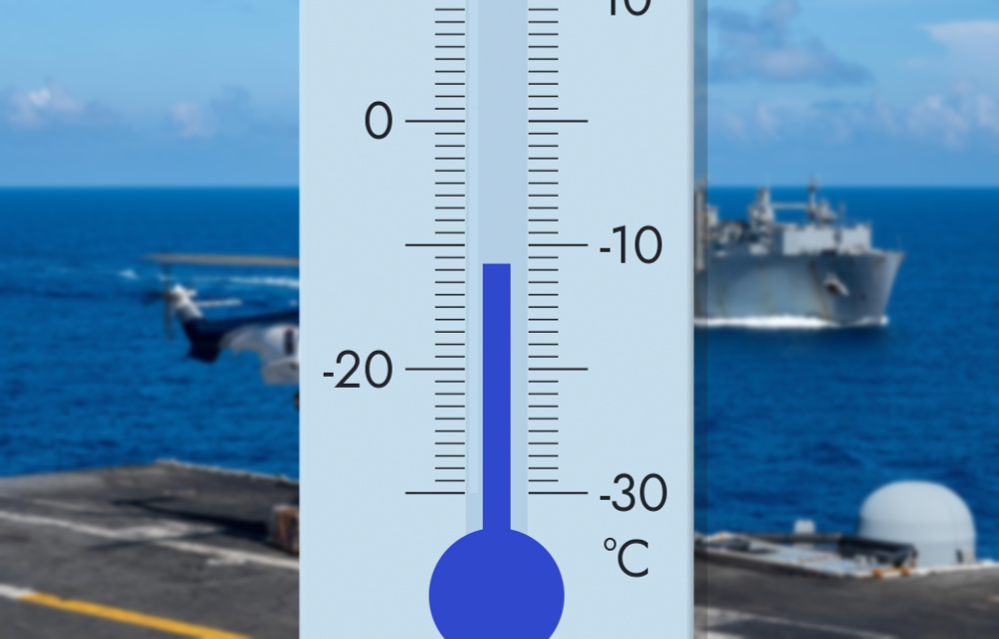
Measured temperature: -11.5 °C
